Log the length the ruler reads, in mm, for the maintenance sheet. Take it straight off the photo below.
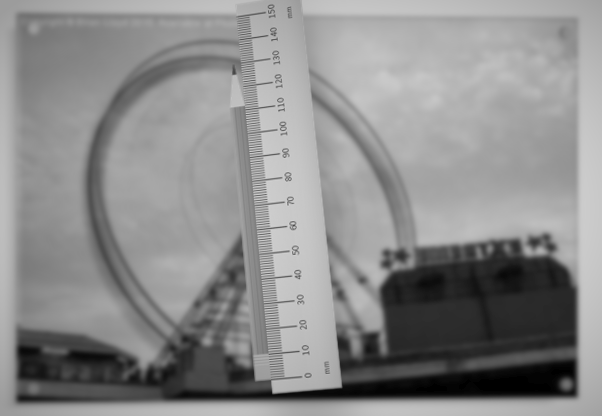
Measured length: 130 mm
